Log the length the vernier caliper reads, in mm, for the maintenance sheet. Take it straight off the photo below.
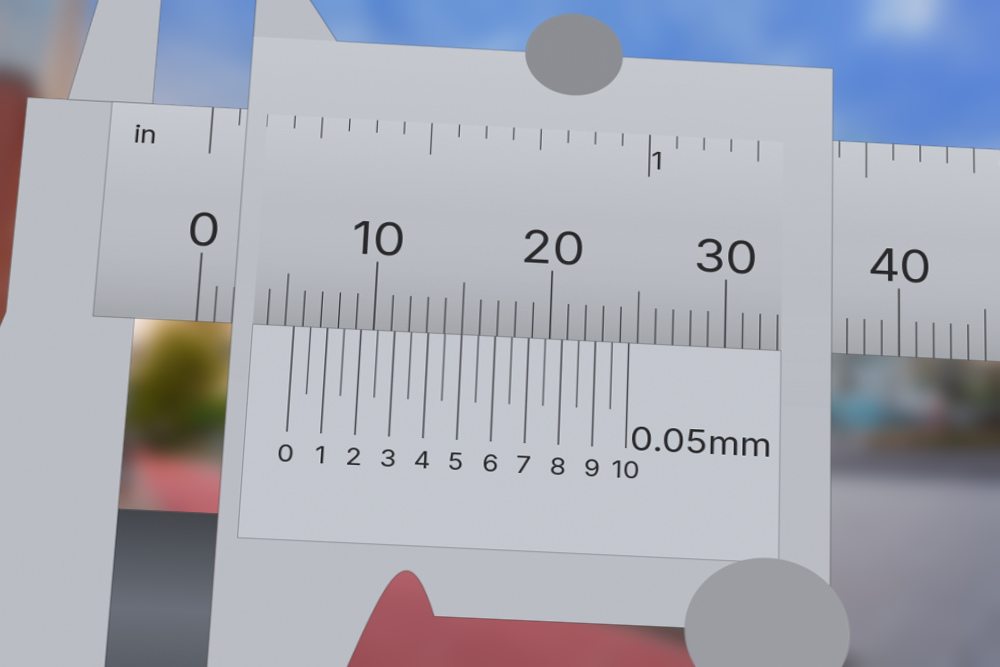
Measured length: 5.5 mm
